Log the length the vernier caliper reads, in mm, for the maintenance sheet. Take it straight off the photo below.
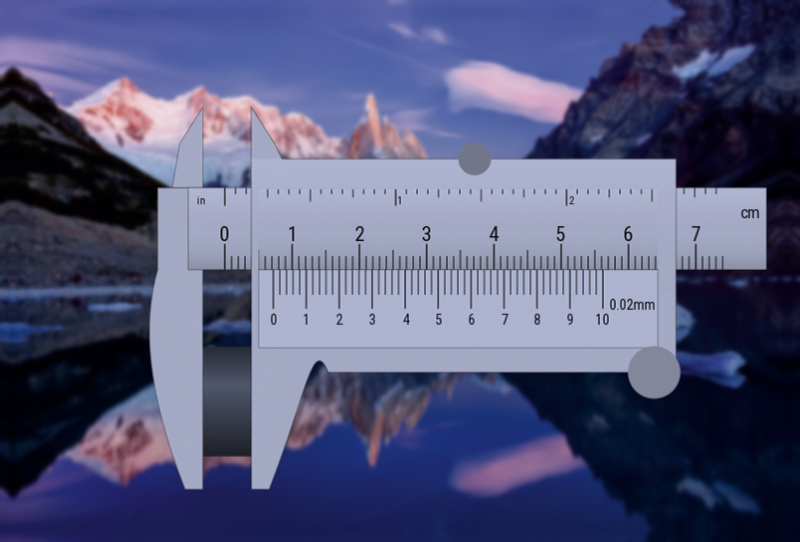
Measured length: 7.2 mm
